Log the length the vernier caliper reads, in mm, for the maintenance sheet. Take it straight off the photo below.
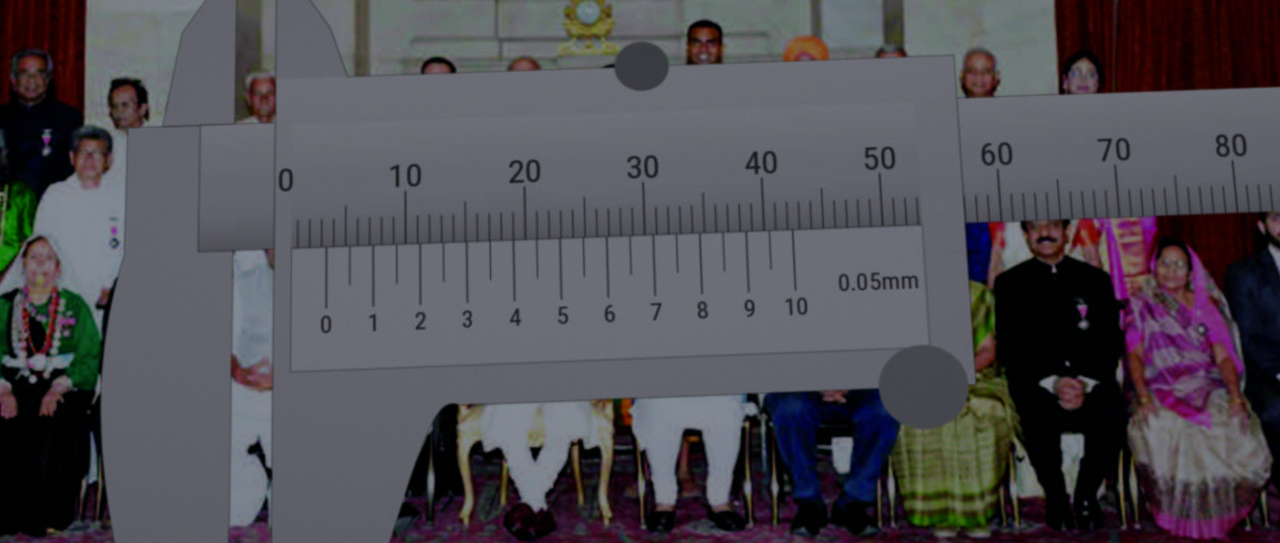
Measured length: 3.4 mm
